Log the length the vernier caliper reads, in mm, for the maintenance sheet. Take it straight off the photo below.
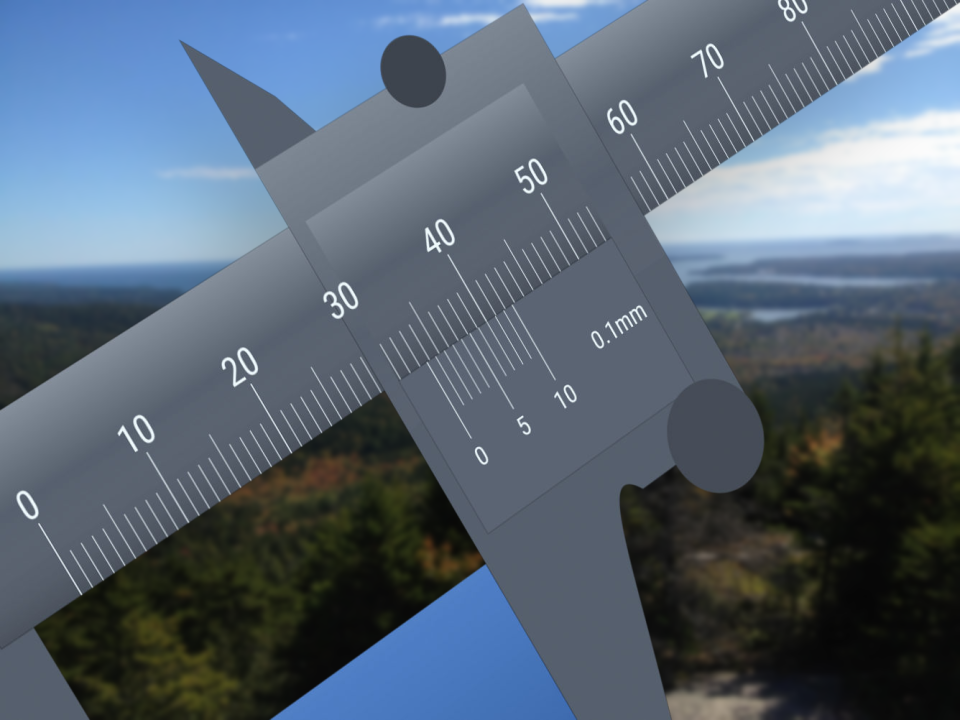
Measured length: 33.7 mm
